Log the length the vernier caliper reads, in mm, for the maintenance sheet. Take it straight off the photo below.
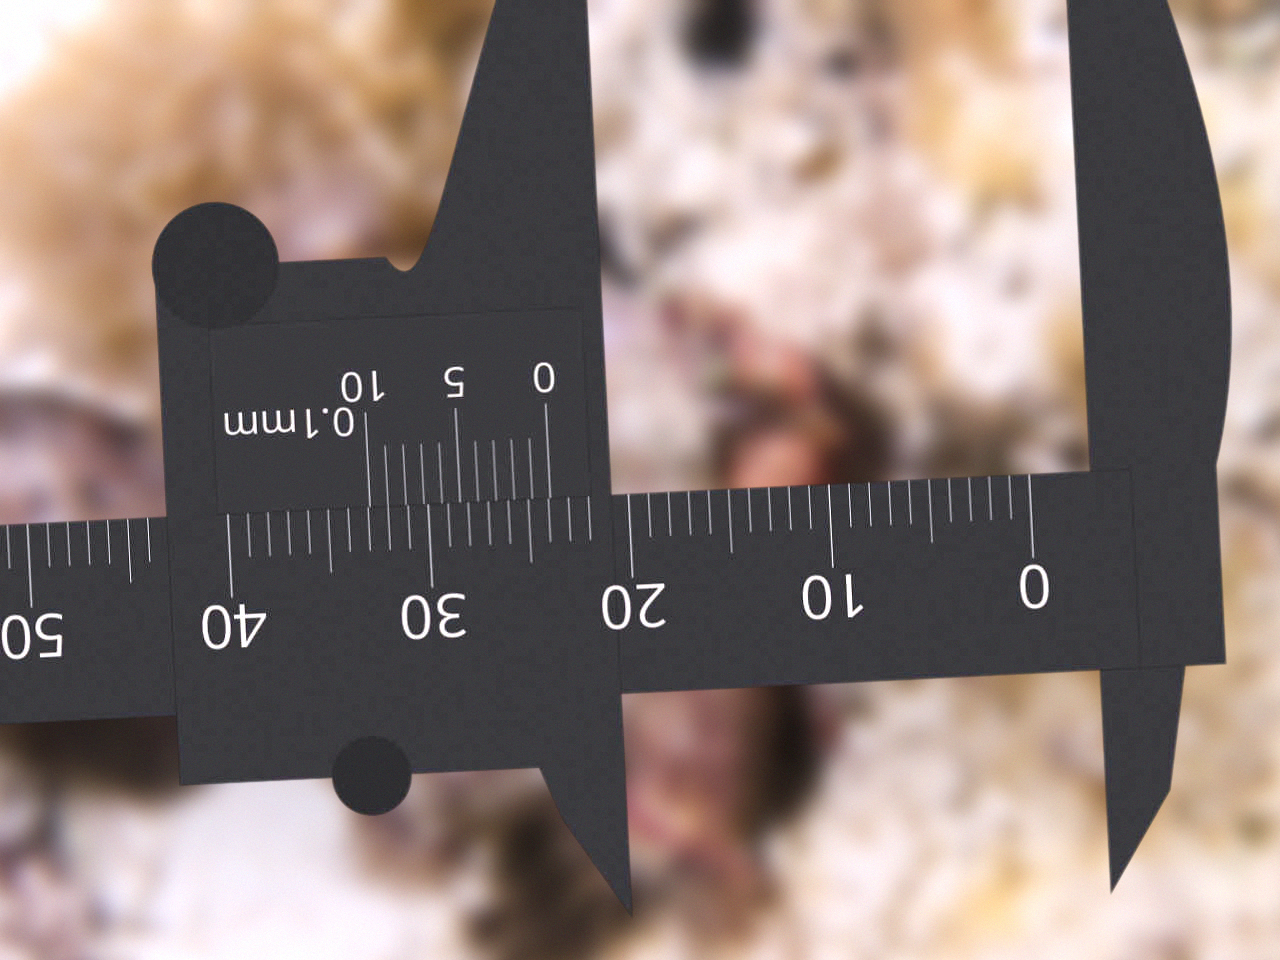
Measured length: 23.9 mm
